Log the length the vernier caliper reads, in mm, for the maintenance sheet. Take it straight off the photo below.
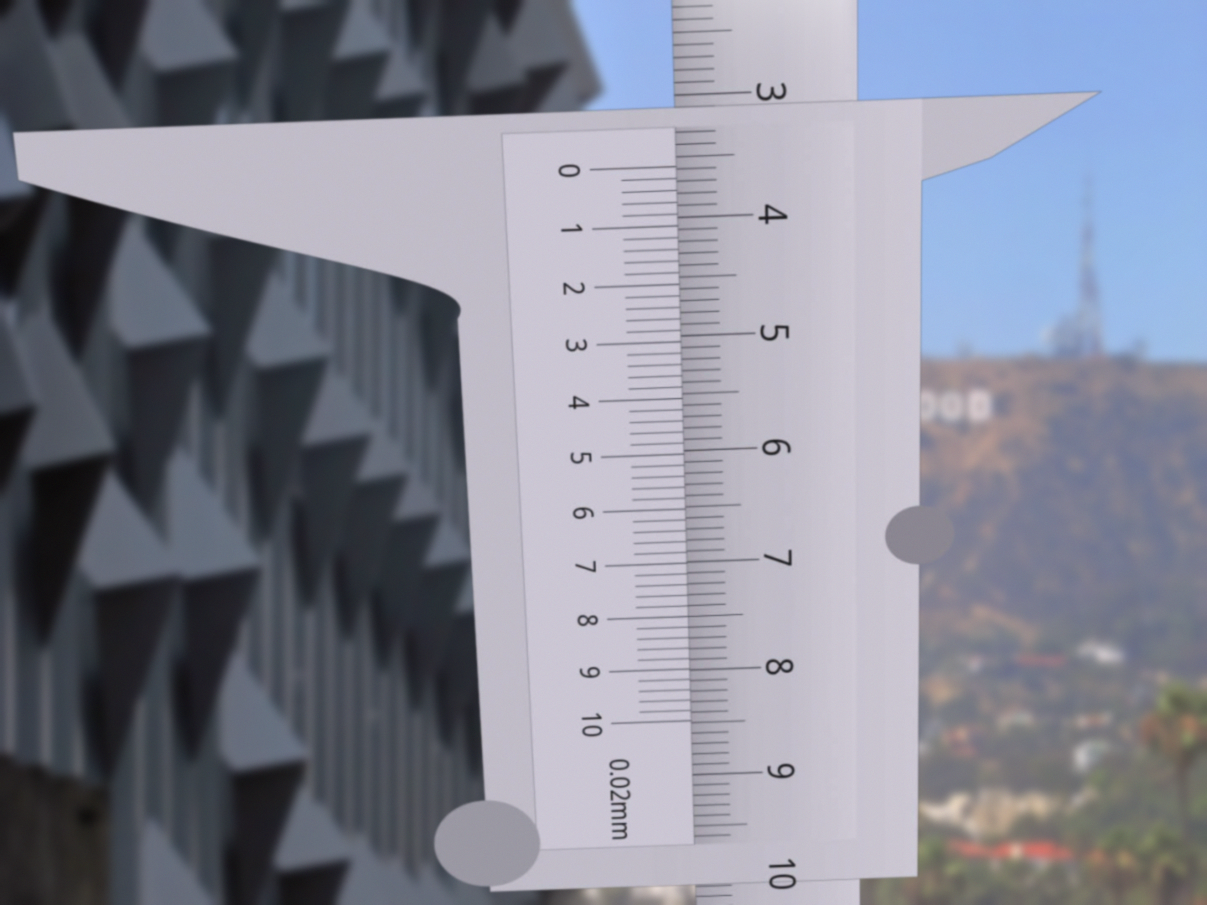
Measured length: 35.8 mm
